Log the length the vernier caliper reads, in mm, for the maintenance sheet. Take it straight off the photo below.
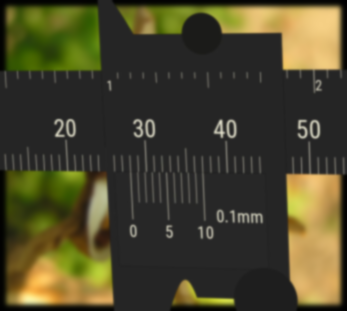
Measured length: 28.0 mm
